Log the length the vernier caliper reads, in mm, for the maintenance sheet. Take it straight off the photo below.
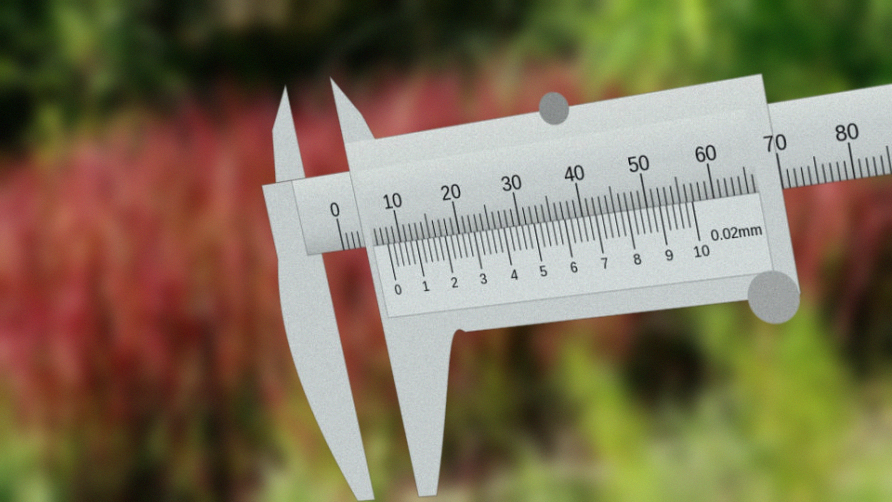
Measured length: 7.8 mm
